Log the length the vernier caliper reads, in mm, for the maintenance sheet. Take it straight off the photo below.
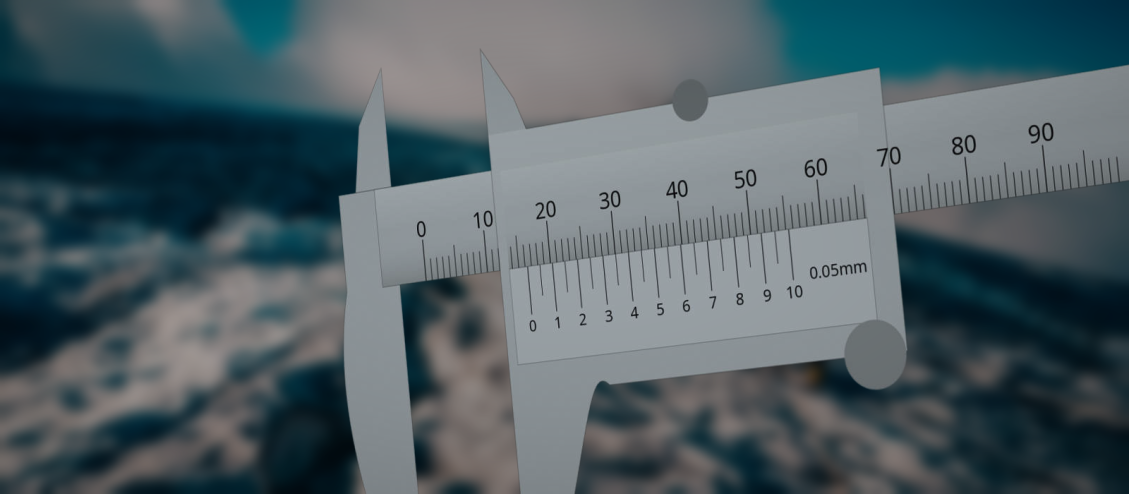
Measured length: 16.4 mm
